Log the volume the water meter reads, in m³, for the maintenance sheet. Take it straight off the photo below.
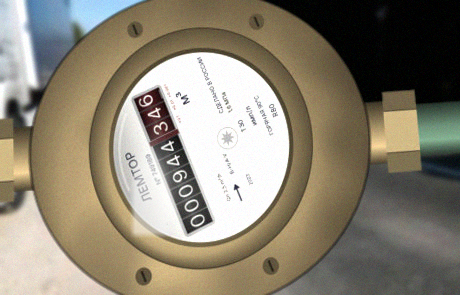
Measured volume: 944.346 m³
